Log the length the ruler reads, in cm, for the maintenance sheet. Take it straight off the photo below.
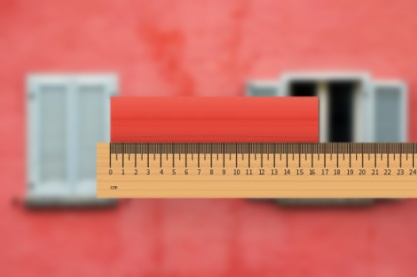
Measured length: 16.5 cm
